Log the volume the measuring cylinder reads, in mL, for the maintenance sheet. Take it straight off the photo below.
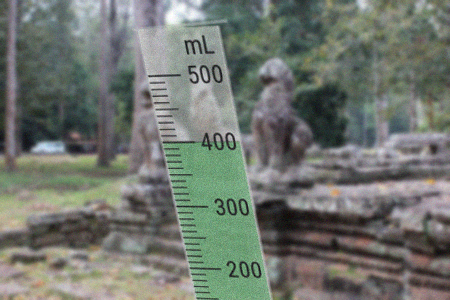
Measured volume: 400 mL
